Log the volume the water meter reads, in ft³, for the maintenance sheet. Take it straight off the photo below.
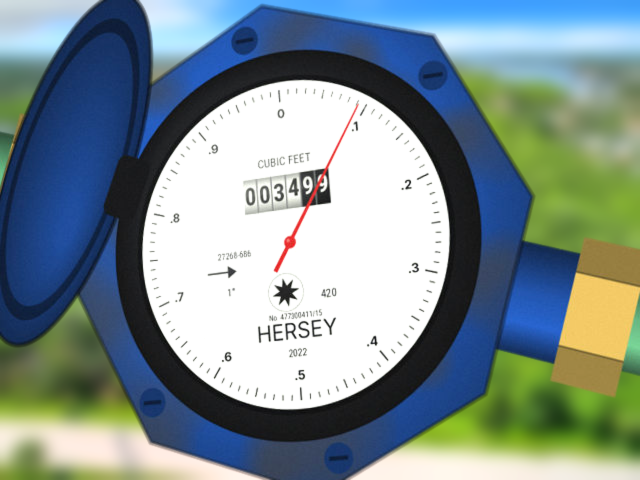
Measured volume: 3499.09 ft³
